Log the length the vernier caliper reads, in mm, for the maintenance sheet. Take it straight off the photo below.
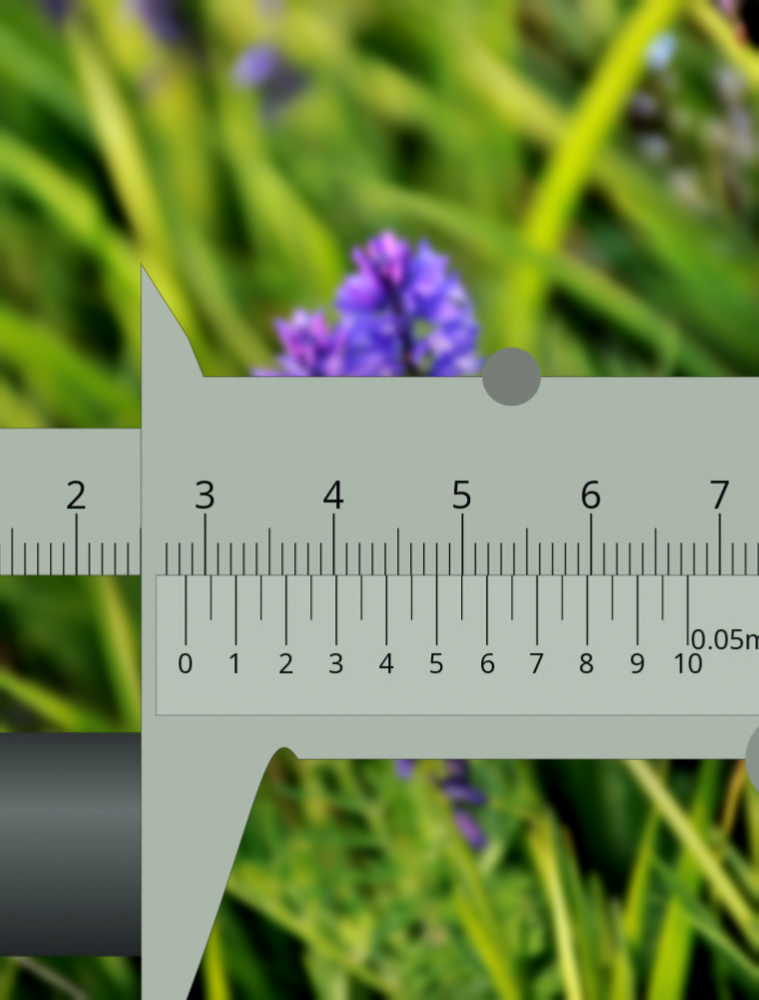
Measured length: 28.5 mm
